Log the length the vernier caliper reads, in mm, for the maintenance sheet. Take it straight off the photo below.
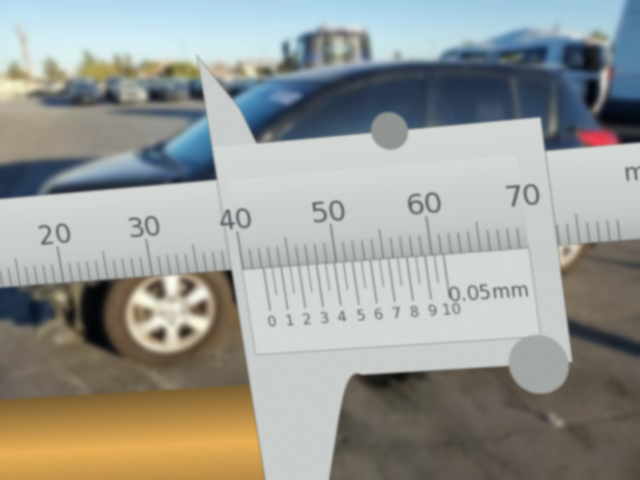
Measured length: 42.2 mm
